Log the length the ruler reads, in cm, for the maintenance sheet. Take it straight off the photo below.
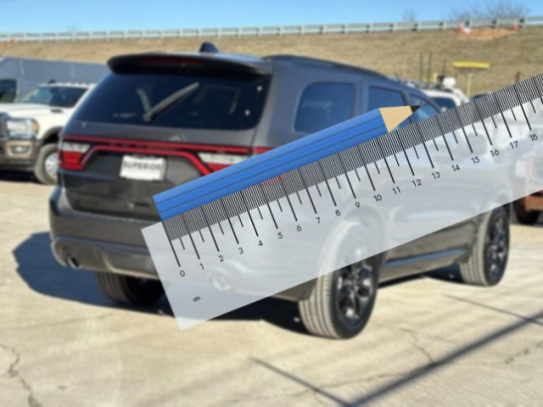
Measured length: 13.5 cm
